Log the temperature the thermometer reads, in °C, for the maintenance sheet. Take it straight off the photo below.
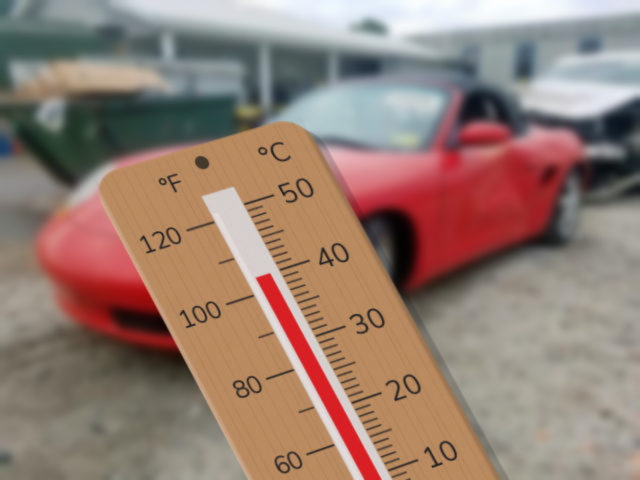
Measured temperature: 40 °C
